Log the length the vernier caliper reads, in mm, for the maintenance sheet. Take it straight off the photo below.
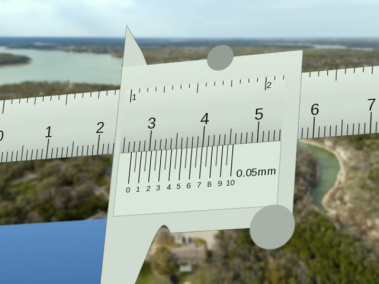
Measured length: 26.6 mm
